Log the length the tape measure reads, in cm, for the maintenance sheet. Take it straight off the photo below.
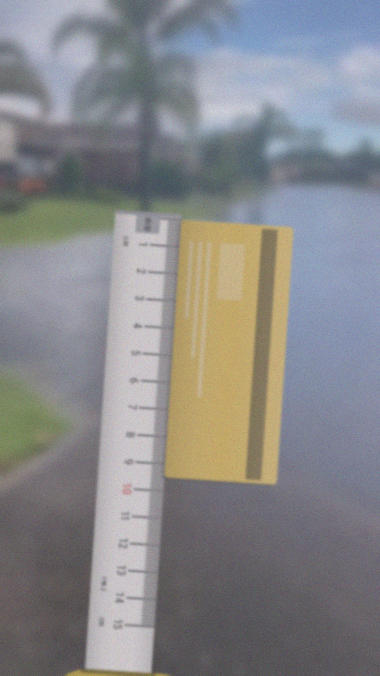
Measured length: 9.5 cm
